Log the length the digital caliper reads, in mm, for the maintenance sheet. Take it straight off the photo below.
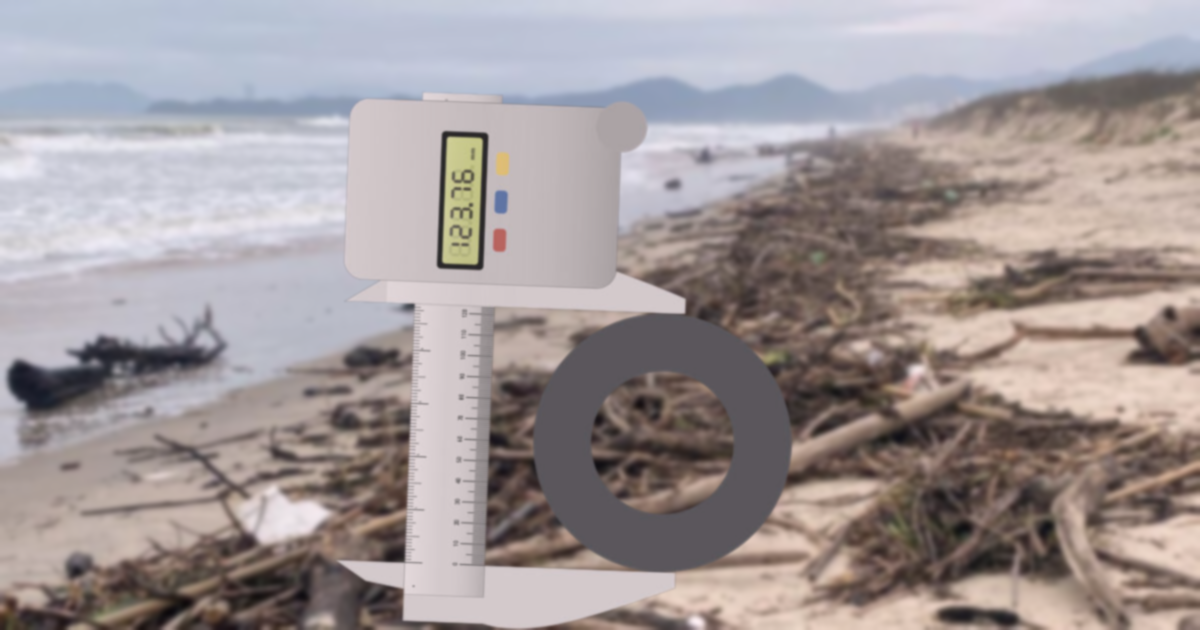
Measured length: 123.76 mm
